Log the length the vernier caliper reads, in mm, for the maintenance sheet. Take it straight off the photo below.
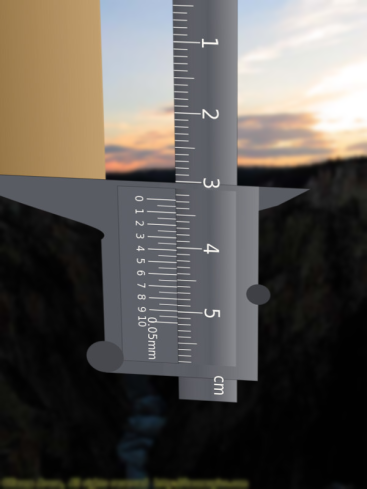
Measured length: 32.8 mm
